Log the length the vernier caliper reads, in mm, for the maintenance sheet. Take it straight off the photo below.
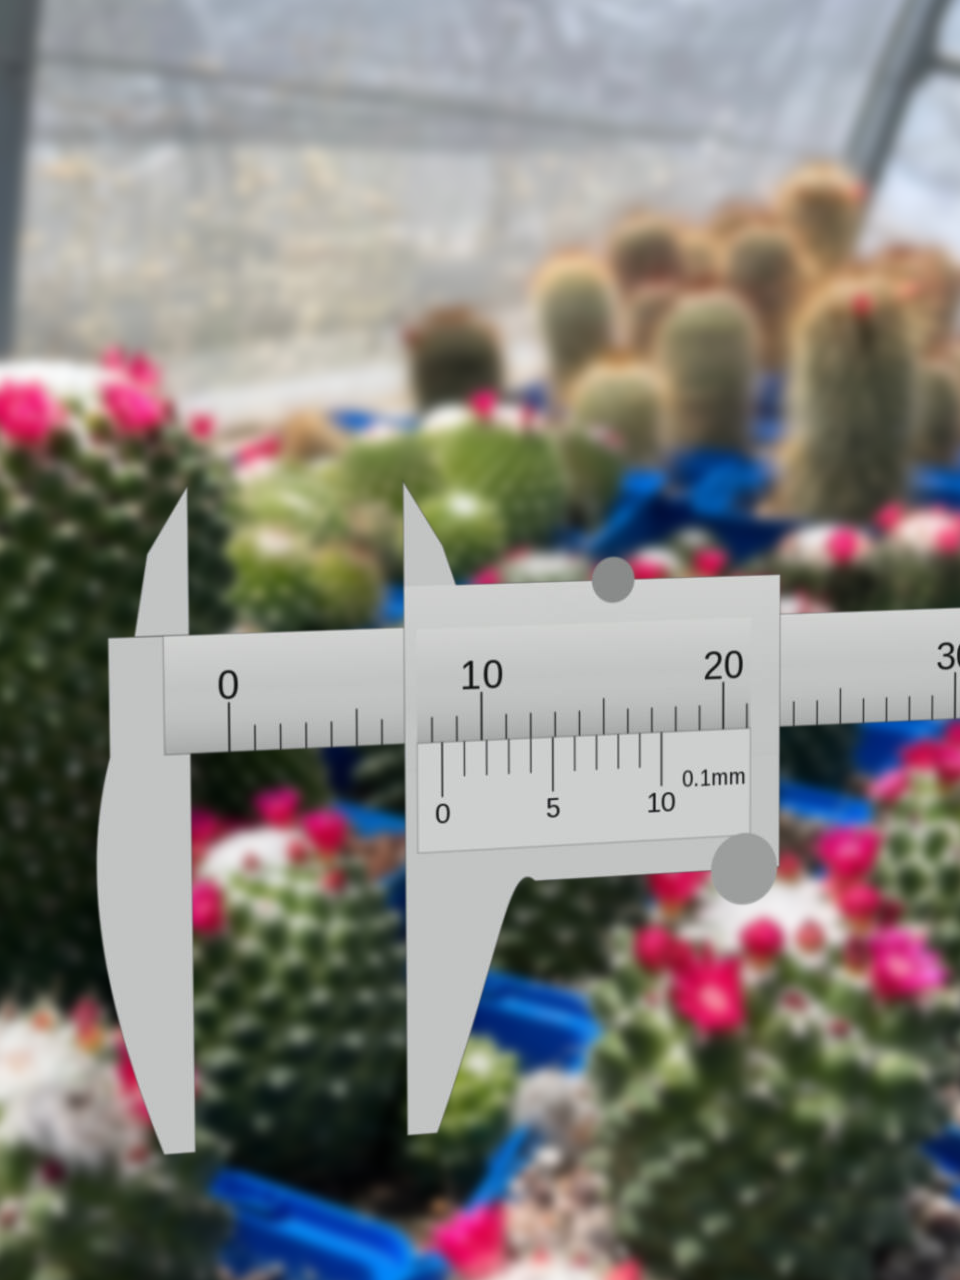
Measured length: 8.4 mm
